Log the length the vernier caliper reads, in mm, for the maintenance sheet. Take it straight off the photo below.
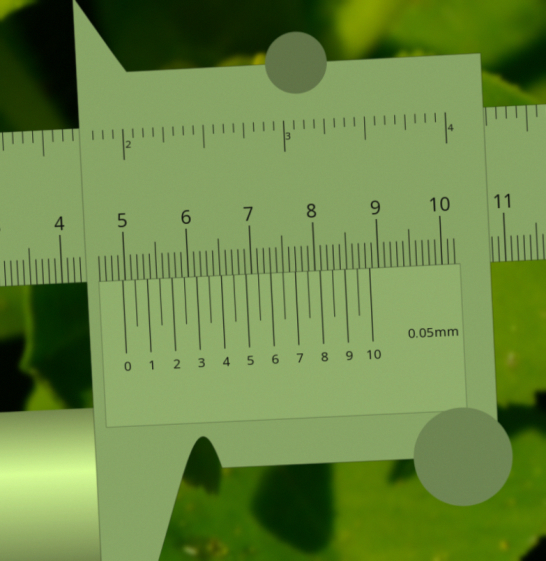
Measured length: 49.6 mm
